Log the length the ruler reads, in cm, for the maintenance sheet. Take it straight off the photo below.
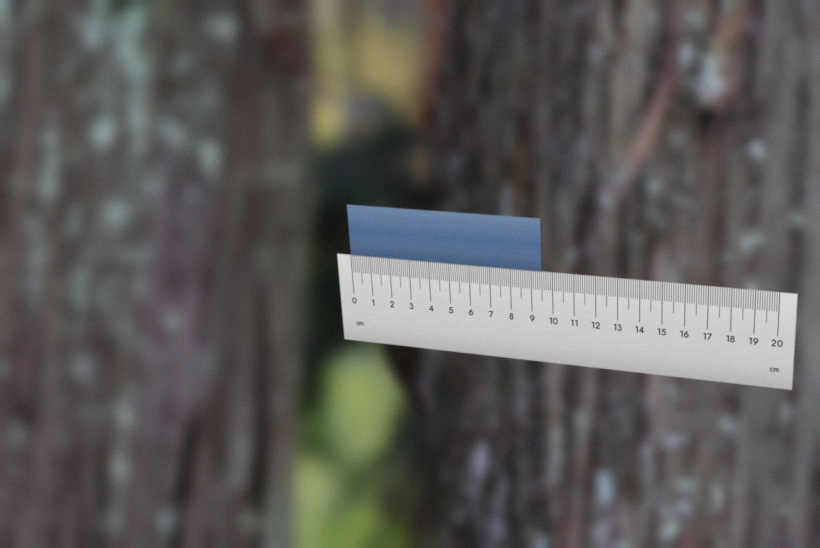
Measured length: 9.5 cm
